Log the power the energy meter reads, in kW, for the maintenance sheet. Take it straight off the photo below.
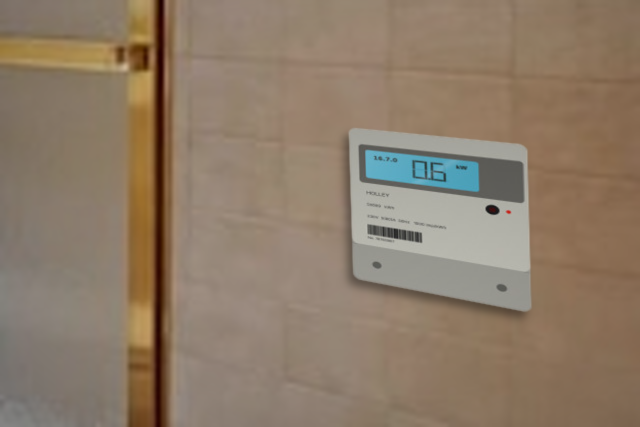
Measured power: 0.6 kW
